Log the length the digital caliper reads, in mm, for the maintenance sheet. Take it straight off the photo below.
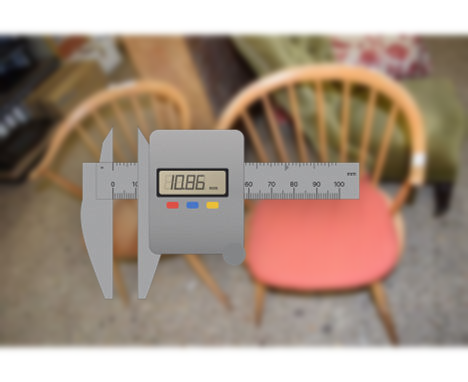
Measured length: 10.86 mm
